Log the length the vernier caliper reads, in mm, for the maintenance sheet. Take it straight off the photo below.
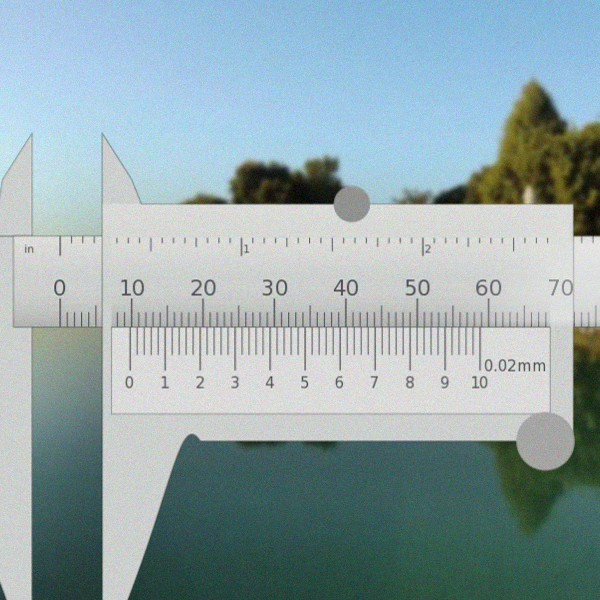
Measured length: 9.8 mm
